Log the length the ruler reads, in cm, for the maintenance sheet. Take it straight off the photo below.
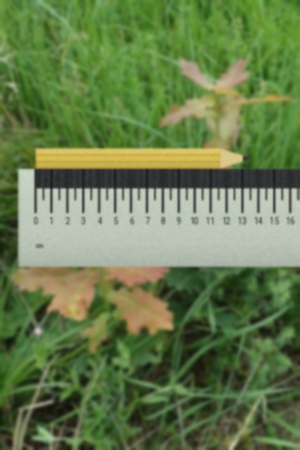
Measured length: 13.5 cm
